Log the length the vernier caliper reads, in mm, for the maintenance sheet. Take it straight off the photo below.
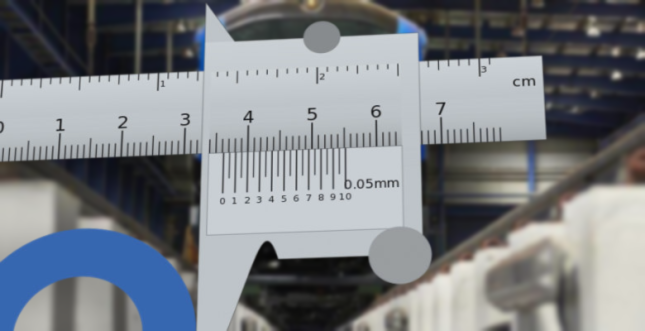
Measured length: 36.2 mm
